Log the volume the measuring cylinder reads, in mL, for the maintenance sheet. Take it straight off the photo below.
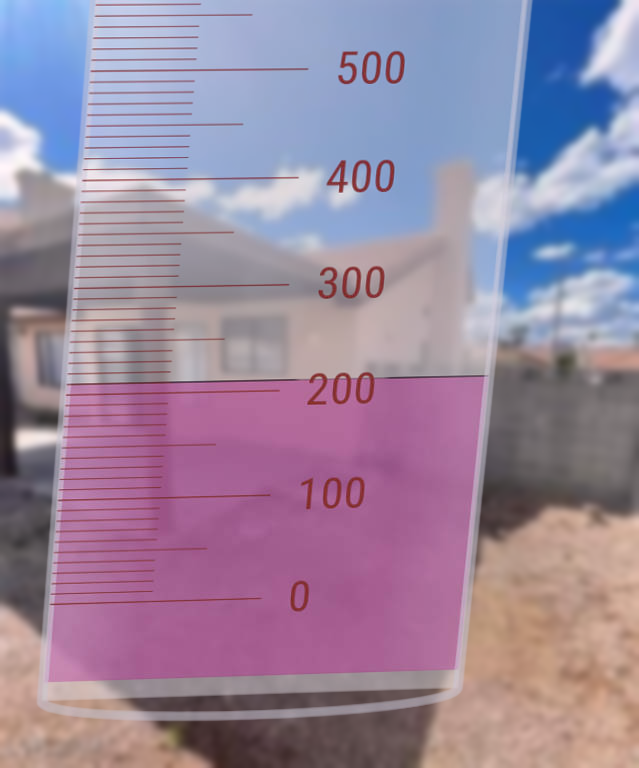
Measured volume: 210 mL
